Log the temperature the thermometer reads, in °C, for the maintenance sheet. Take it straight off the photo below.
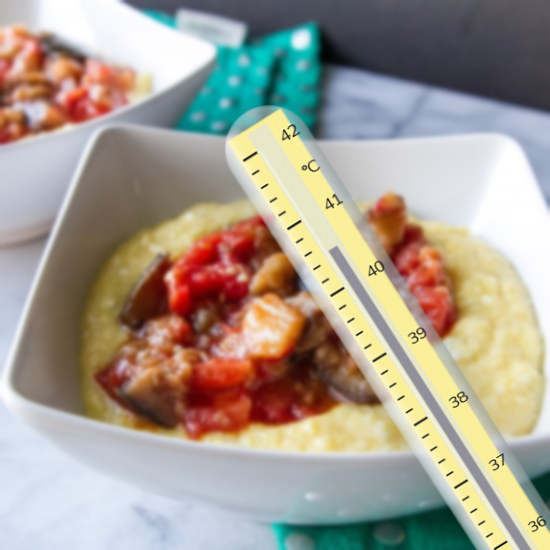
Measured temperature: 40.5 °C
